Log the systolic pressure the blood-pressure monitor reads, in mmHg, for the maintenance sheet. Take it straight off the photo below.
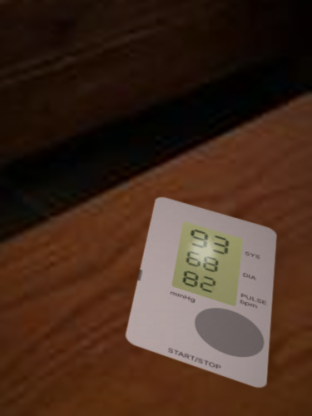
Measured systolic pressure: 93 mmHg
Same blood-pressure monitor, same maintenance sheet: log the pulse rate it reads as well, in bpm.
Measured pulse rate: 82 bpm
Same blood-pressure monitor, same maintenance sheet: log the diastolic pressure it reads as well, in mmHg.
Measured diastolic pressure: 68 mmHg
